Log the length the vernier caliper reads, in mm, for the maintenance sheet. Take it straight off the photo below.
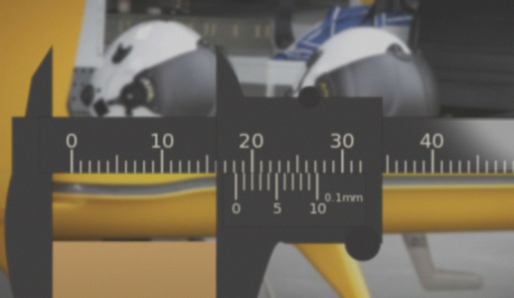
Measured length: 18.2 mm
